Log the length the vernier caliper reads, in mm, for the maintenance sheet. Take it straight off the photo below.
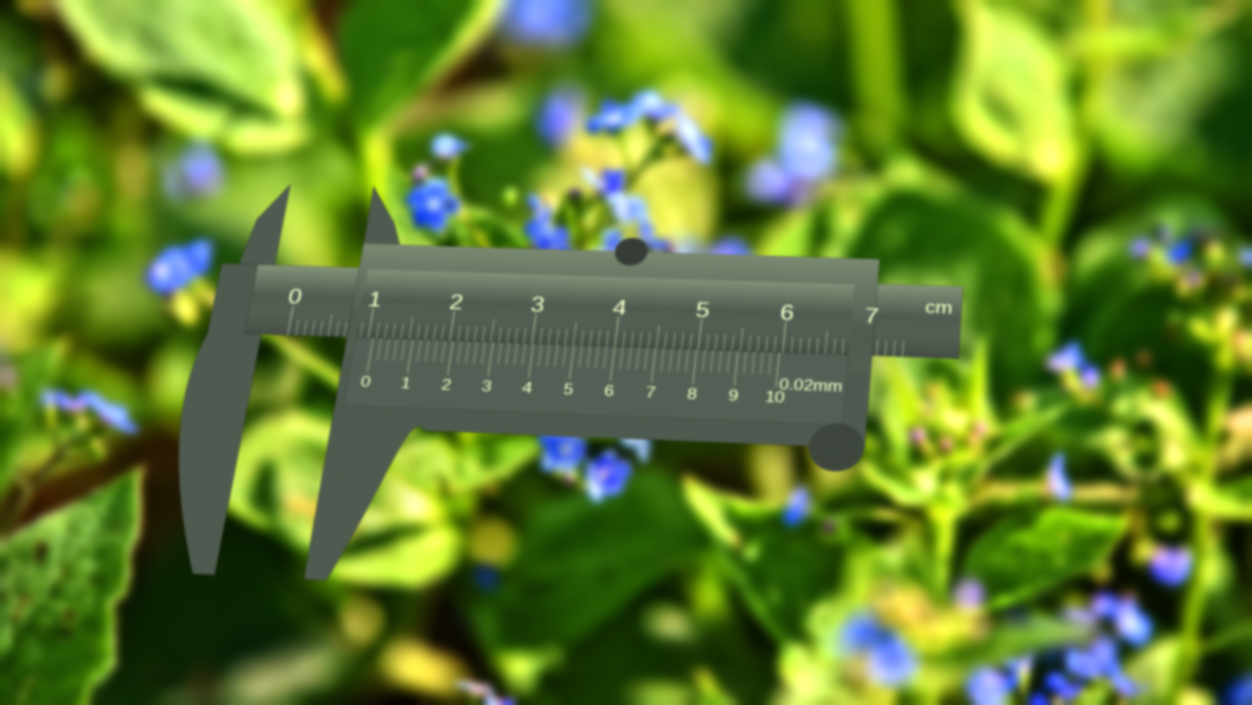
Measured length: 10.6 mm
